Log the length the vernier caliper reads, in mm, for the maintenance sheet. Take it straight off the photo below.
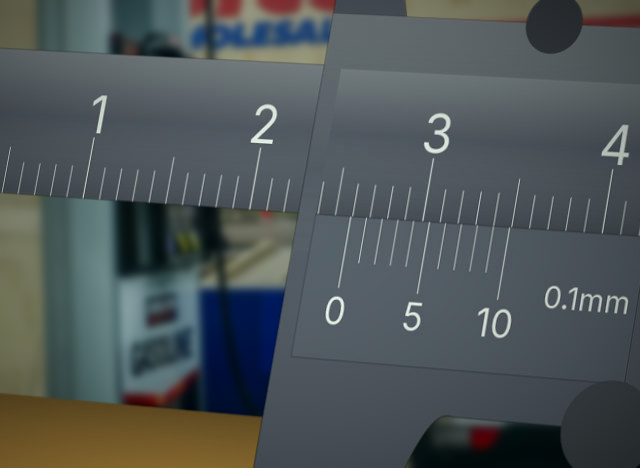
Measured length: 25.9 mm
